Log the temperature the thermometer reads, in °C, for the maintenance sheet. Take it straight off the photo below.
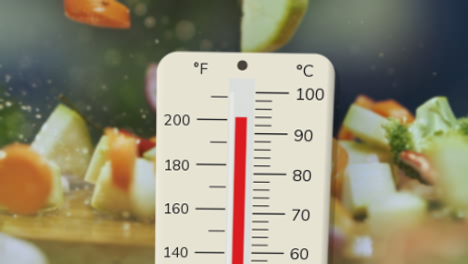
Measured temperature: 94 °C
